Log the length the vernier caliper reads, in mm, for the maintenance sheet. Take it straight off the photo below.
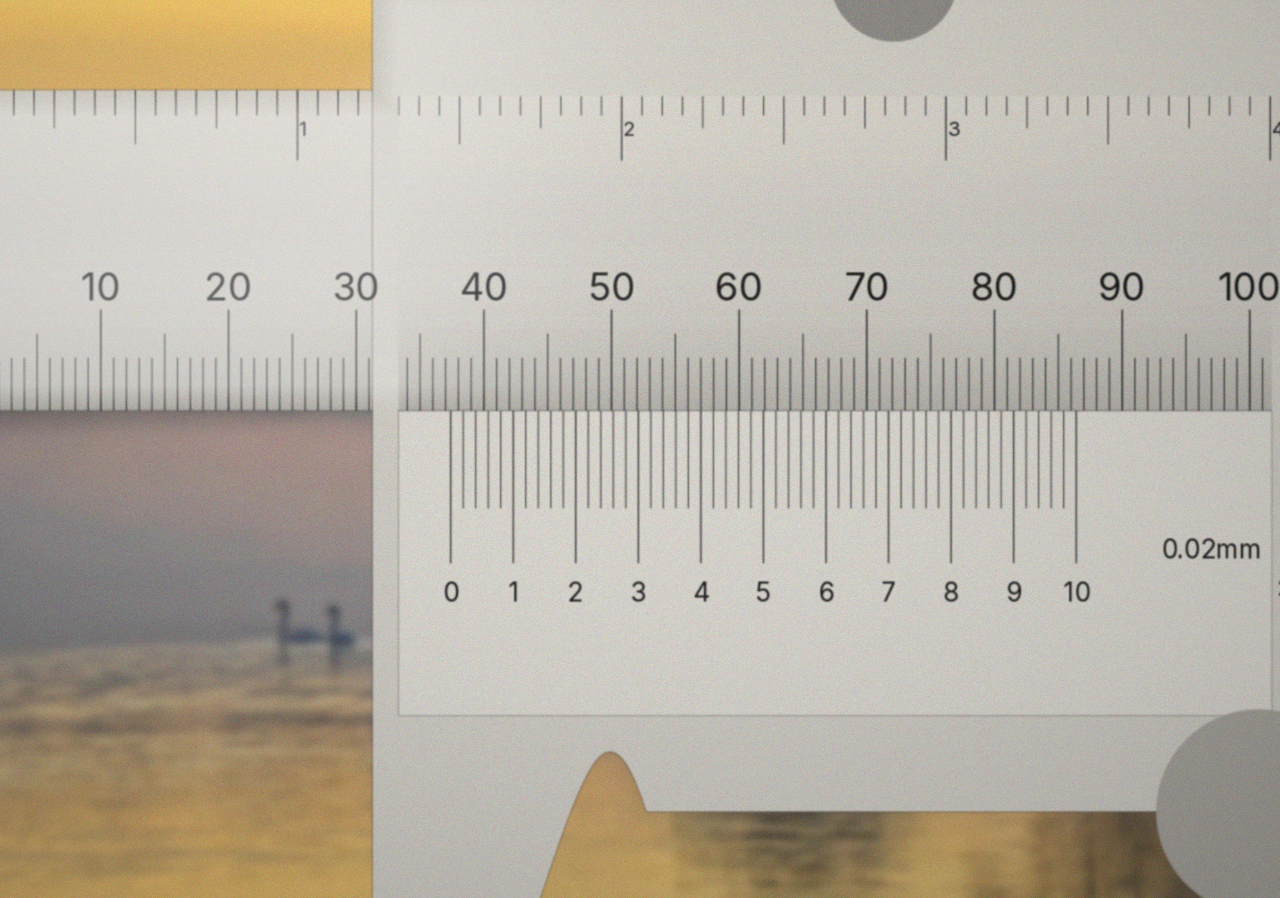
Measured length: 37.4 mm
